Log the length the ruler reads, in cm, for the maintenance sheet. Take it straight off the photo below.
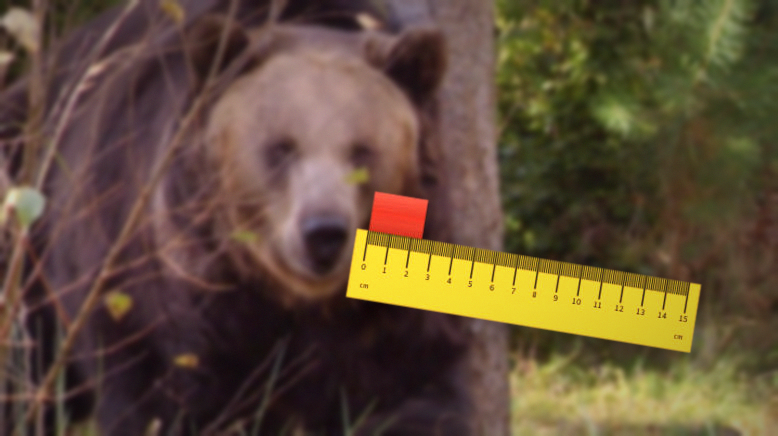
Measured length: 2.5 cm
